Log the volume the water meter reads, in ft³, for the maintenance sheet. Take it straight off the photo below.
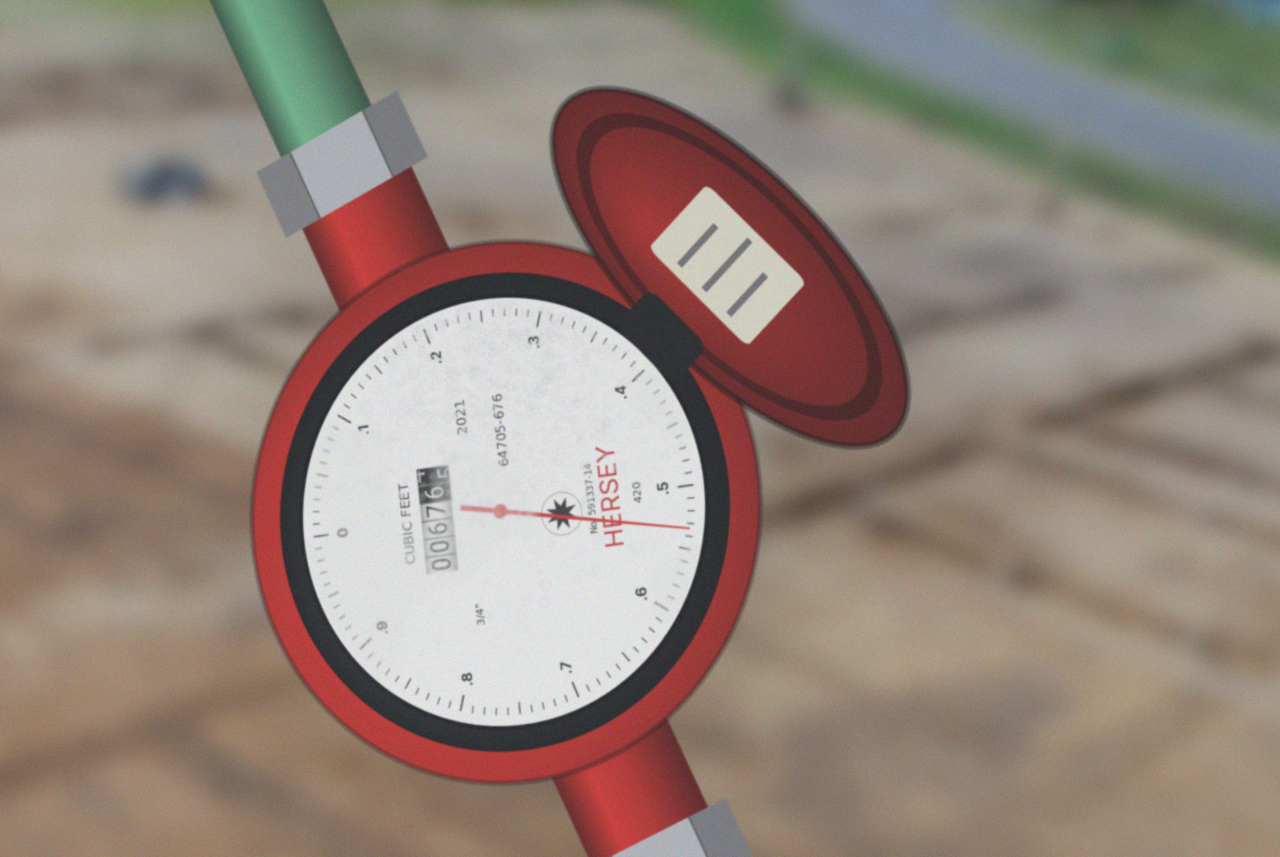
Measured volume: 6764.53 ft³
